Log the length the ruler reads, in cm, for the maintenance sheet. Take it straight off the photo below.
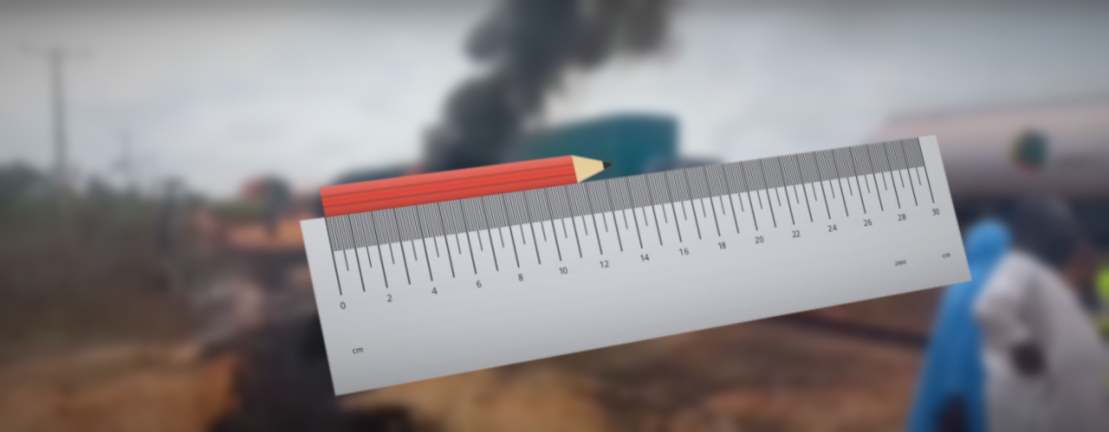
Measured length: 13.5 cm
